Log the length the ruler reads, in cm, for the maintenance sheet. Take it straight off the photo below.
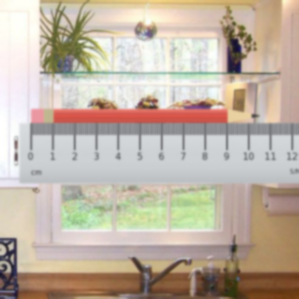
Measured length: 10.5 cm
